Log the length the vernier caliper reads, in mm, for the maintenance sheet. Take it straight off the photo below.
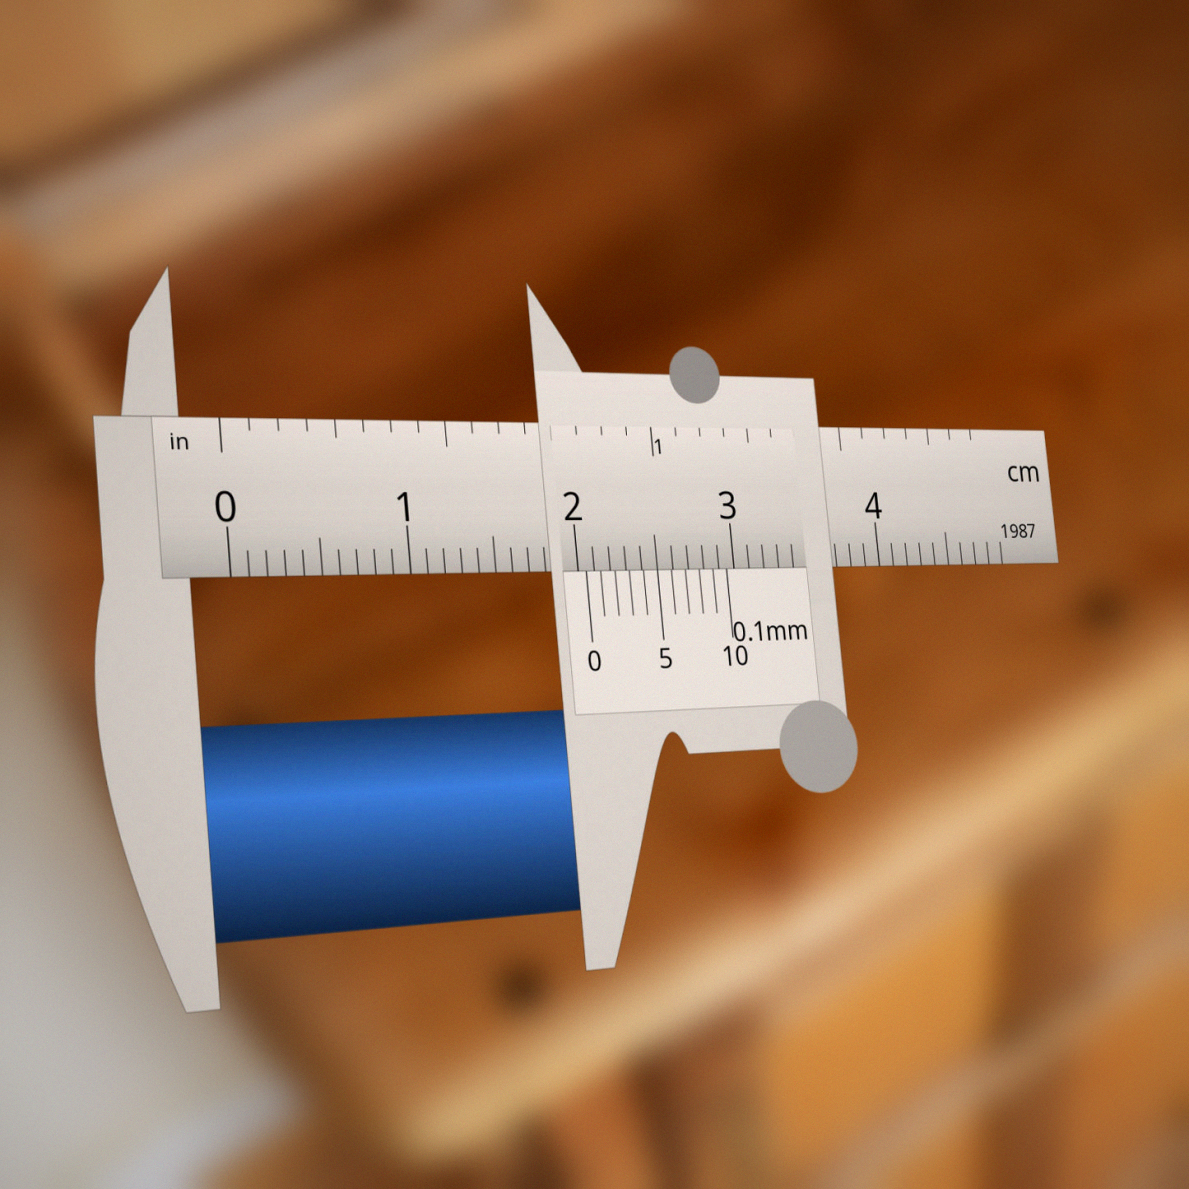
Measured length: 20.5 mm
